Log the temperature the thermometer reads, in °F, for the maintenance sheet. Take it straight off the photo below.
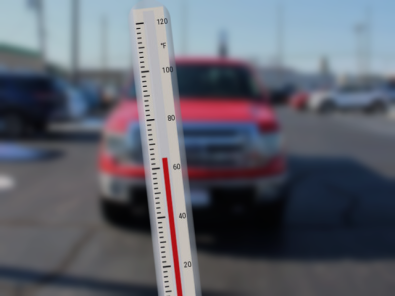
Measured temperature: 64 °F
